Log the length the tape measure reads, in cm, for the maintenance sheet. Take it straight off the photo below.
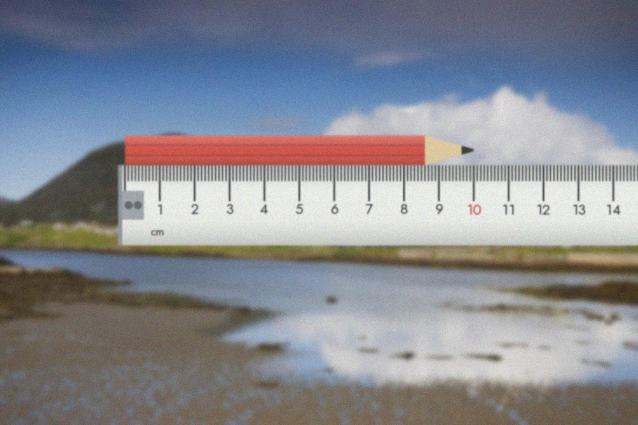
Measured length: 10 cm
